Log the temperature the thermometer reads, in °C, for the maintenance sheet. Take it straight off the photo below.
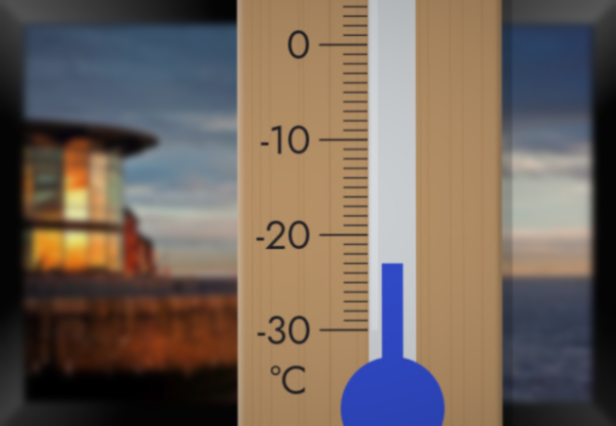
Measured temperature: -23 °C
